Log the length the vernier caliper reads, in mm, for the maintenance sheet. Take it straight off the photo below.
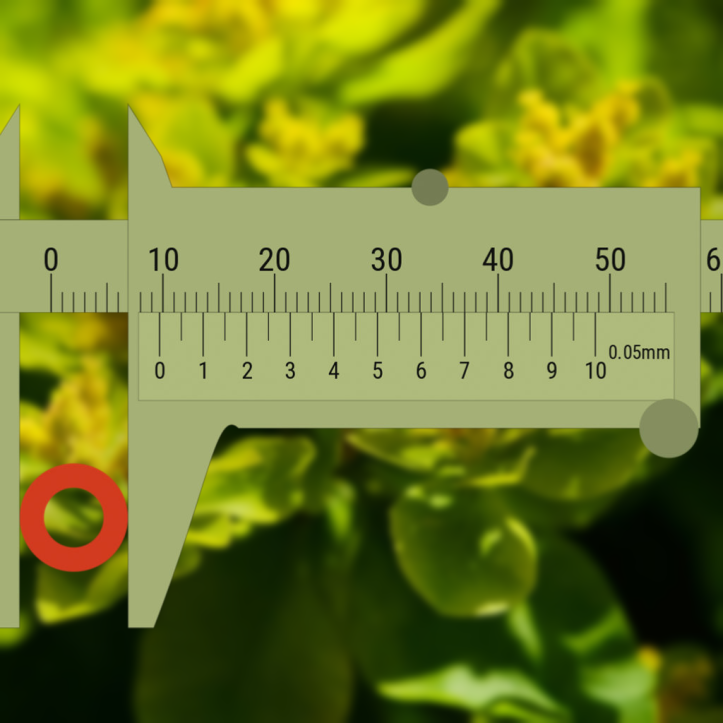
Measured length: 9.7 mm
